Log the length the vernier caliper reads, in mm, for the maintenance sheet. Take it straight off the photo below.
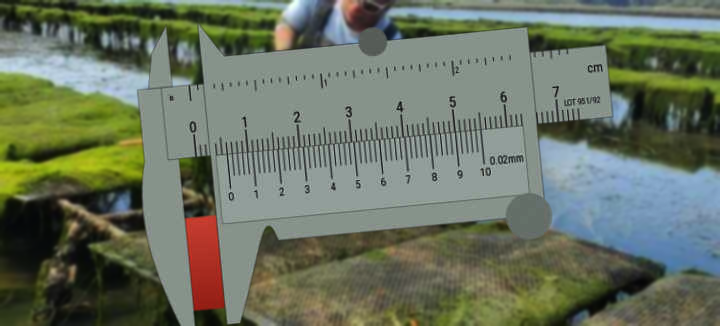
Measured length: 6.0 mm
